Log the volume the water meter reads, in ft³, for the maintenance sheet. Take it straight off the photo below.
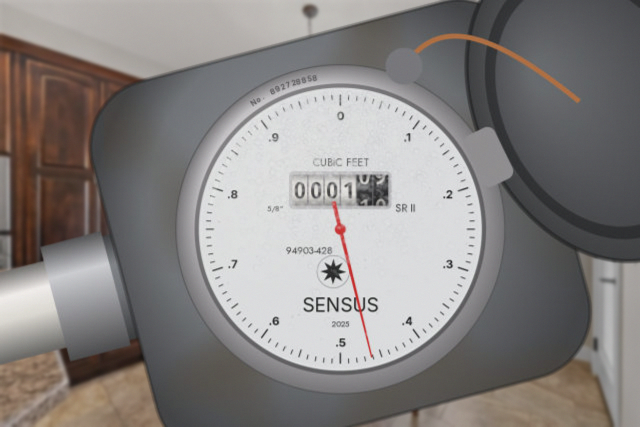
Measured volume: 109.46 ft³
